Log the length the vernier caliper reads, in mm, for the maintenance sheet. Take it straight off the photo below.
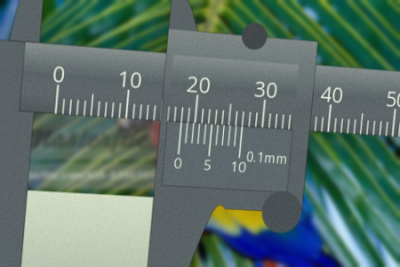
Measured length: 18.0 mm
